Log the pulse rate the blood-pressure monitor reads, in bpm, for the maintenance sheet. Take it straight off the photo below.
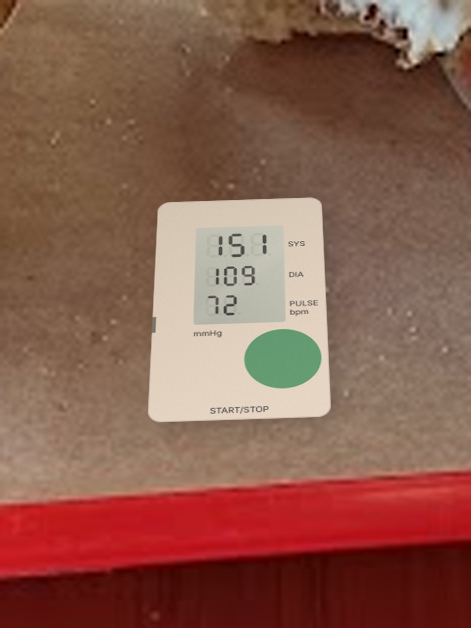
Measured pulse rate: 72 bpm
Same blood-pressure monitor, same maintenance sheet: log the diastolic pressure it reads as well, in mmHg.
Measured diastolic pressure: 109 mmHg
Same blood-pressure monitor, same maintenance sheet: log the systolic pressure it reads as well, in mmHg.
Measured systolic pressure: 151 mmHg
